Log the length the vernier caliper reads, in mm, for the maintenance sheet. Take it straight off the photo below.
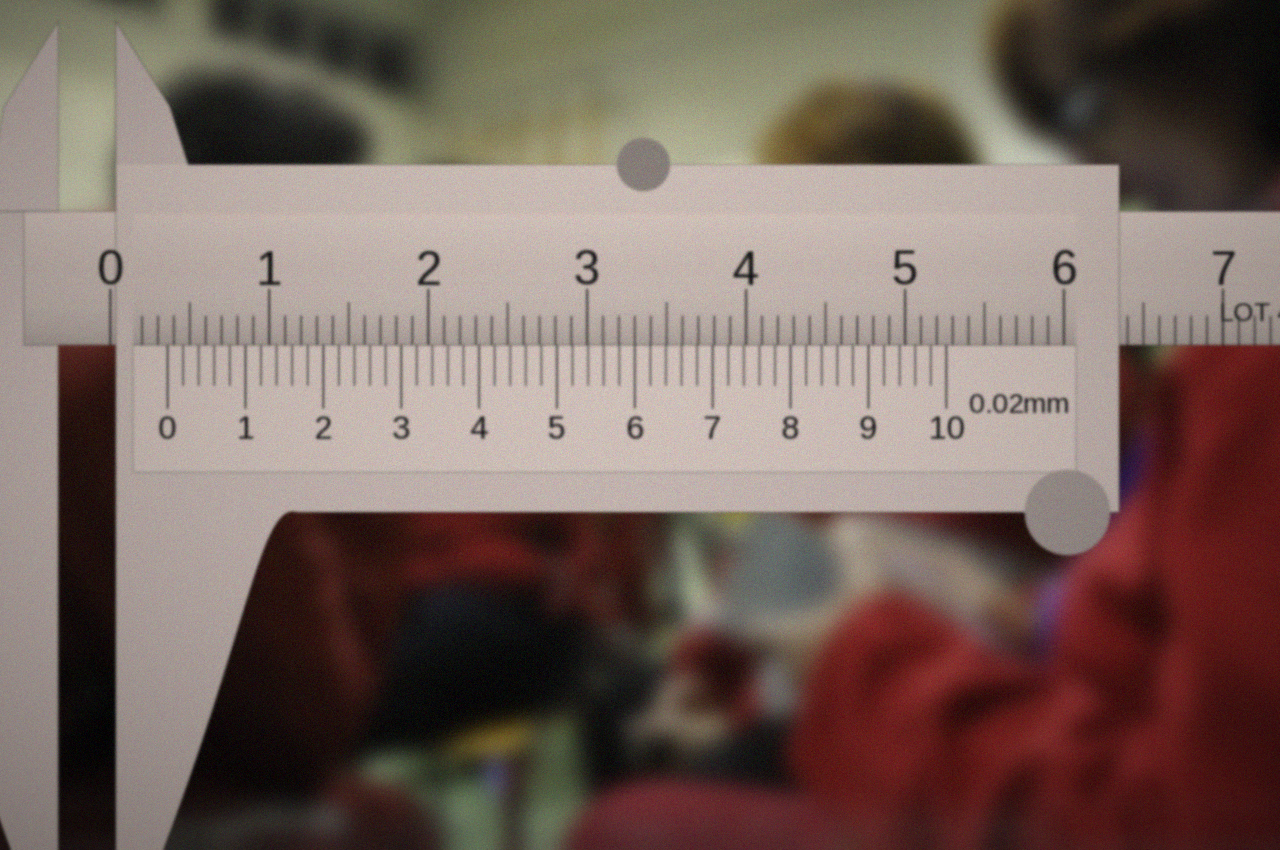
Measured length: 3.6 mm
